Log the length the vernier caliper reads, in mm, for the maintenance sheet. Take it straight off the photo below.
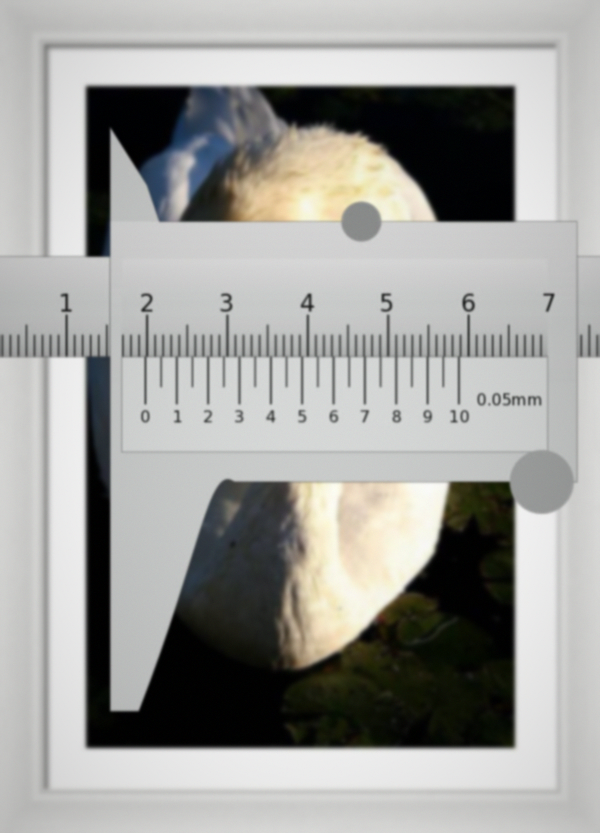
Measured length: 19.8 mm
